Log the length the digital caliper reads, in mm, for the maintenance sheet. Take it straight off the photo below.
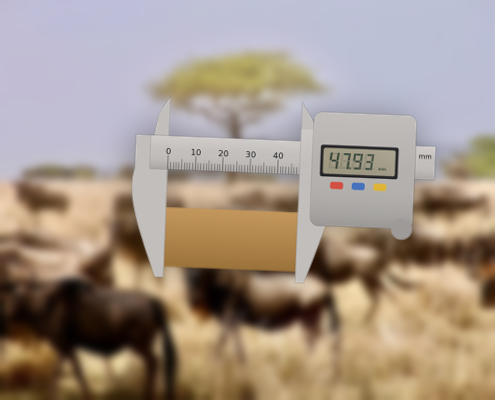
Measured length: 47.93 mm
